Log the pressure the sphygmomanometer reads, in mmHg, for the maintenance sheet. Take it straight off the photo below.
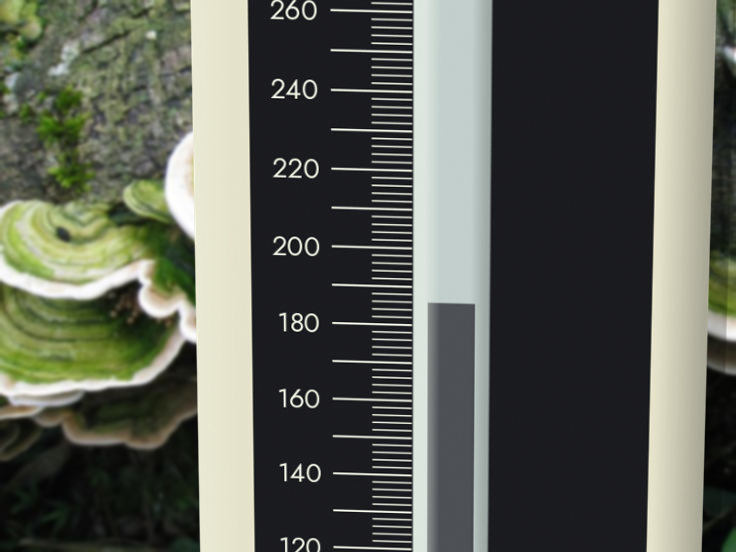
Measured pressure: 186 mmHg
